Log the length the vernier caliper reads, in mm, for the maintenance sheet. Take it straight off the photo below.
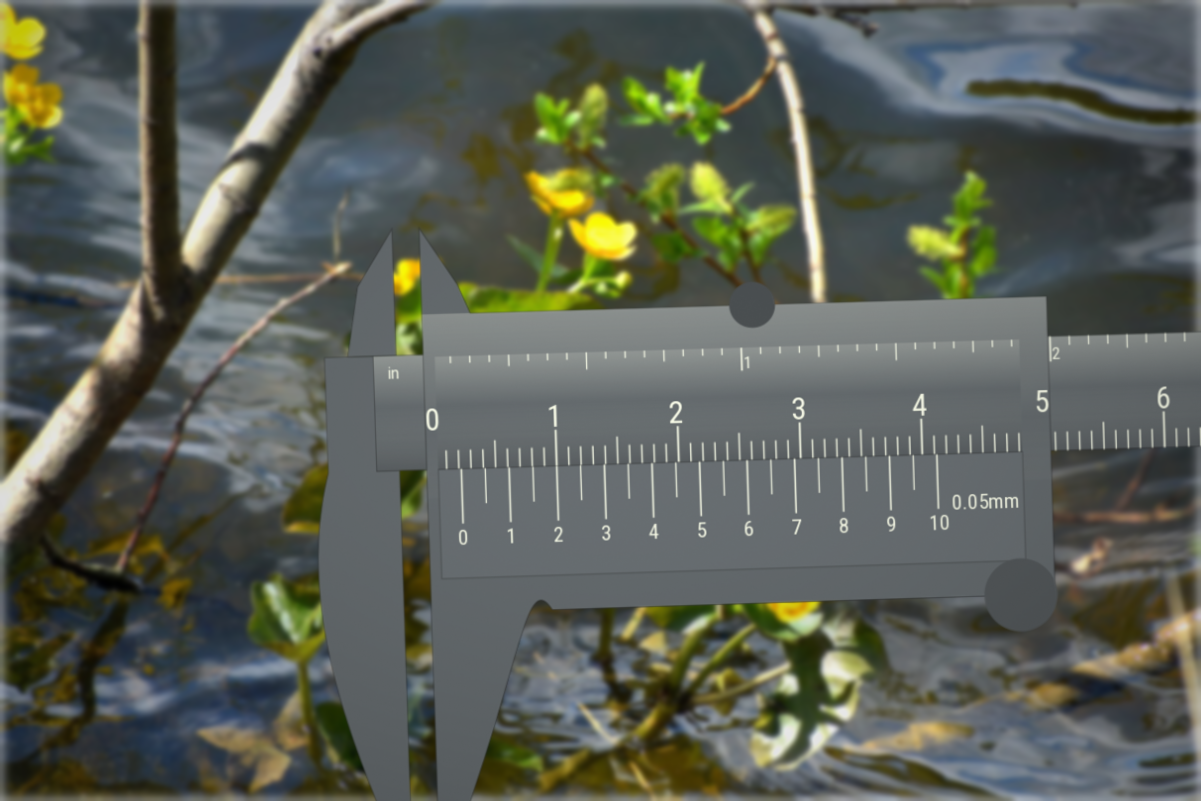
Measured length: 2.2 mm
